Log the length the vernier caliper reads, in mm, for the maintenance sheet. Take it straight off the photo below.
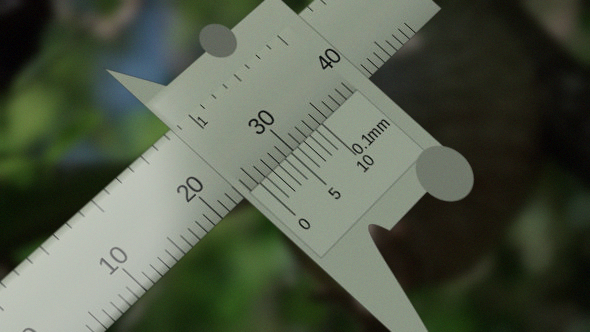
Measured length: 25.2 mm
